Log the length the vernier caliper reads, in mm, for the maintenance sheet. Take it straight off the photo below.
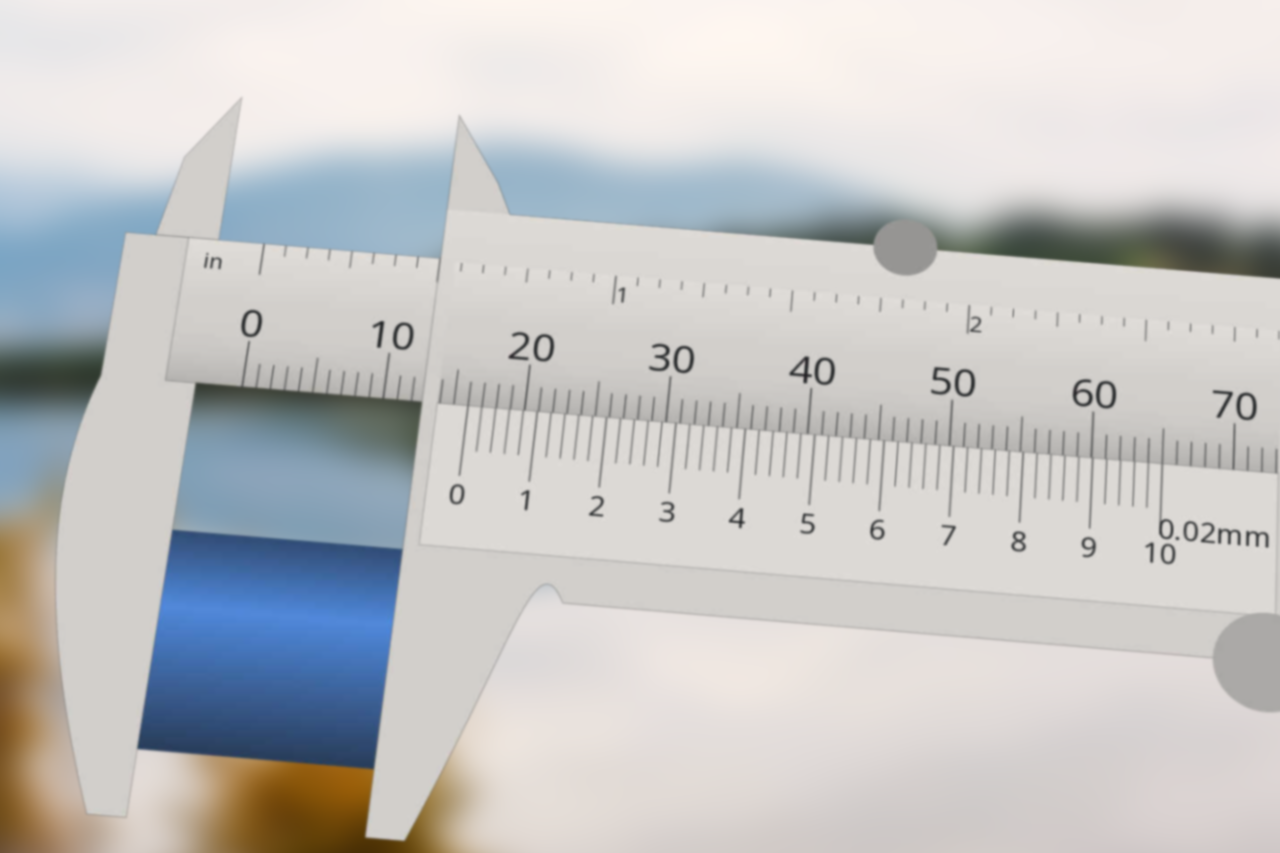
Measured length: 16.0 mm
